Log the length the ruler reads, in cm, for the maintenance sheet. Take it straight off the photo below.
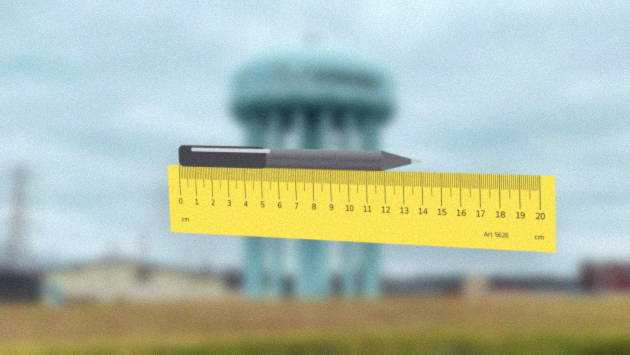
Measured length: 14 cm
